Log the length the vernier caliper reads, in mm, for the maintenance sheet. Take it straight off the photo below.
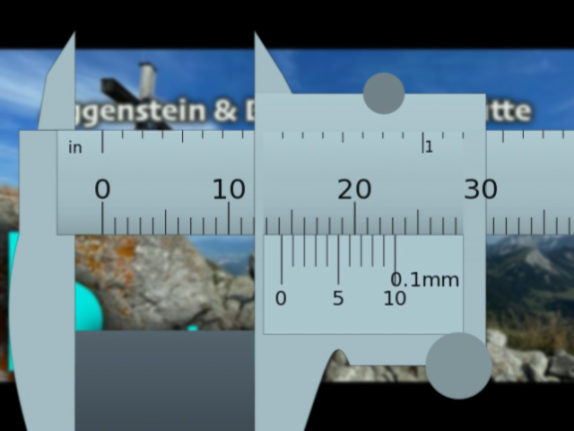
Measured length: 14.2 mm
